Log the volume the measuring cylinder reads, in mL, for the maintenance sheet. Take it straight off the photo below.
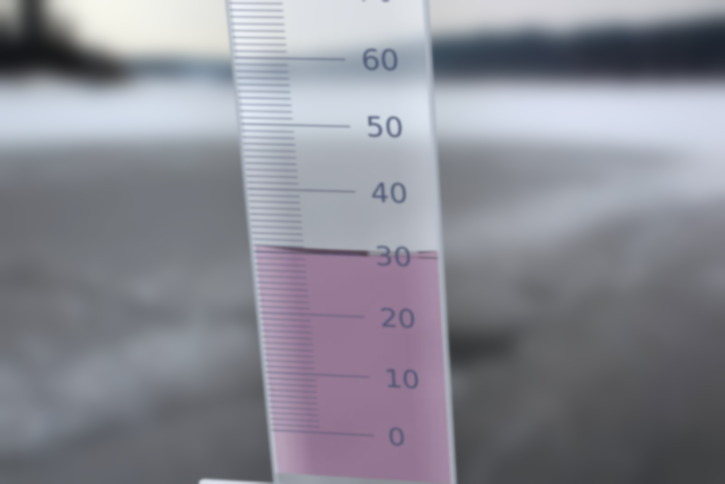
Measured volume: 30 mL
